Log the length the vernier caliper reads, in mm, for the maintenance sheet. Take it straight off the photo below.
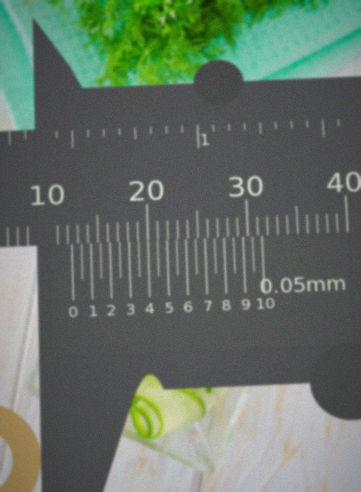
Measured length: 12.4 mm
